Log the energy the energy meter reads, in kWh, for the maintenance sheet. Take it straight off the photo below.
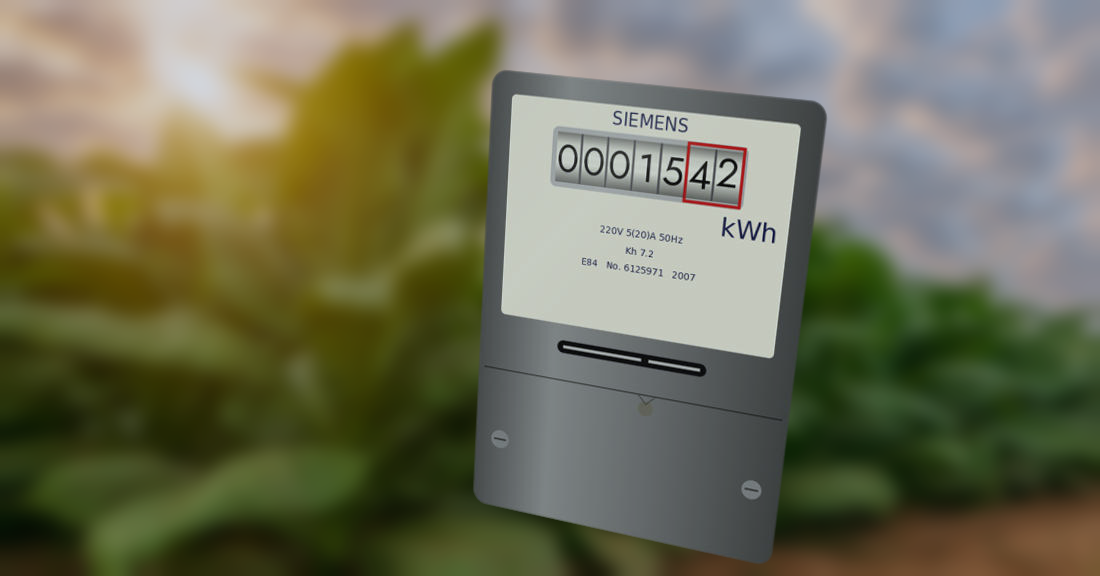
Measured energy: 15.42 kWh
